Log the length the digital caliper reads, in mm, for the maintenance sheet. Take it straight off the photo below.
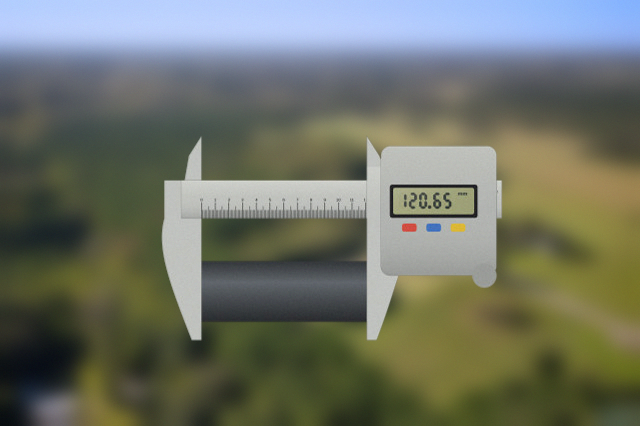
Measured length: 120.65 mm
